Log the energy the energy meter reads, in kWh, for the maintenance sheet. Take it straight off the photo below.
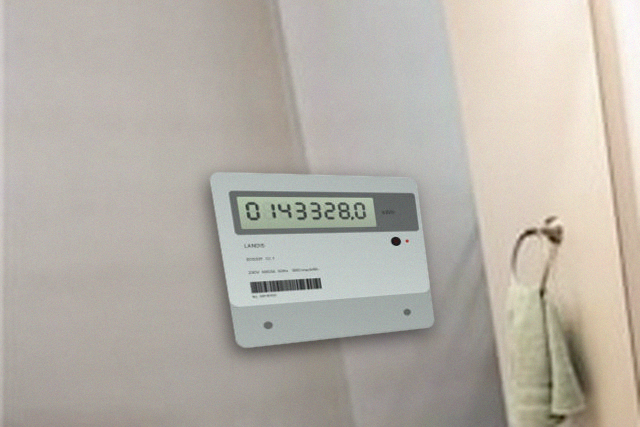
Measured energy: 143328.0 kWh
